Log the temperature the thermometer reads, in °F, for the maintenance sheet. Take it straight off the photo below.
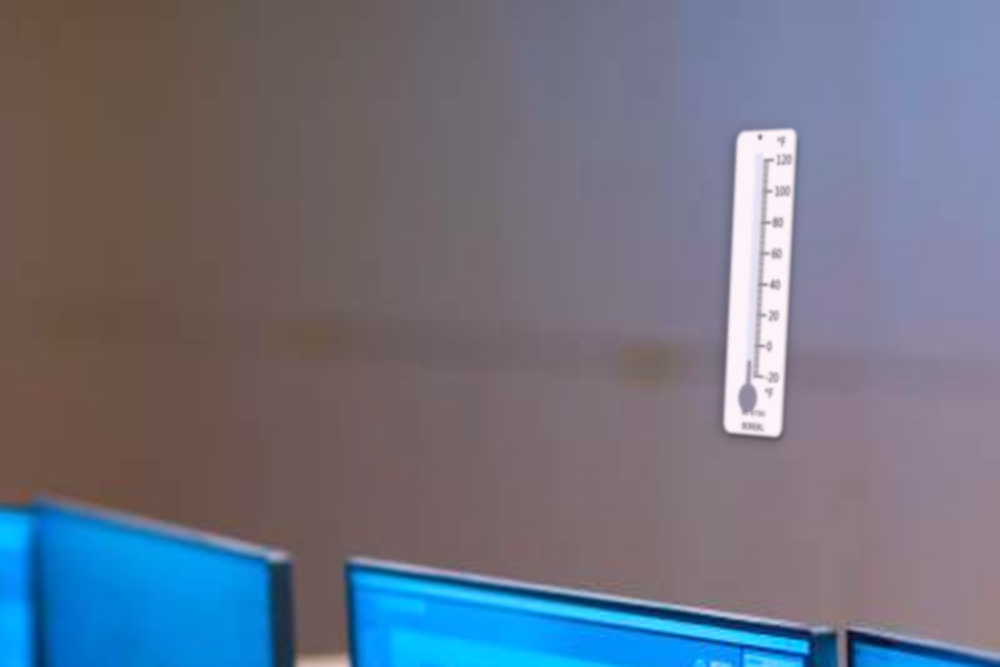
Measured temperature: -10 °F
